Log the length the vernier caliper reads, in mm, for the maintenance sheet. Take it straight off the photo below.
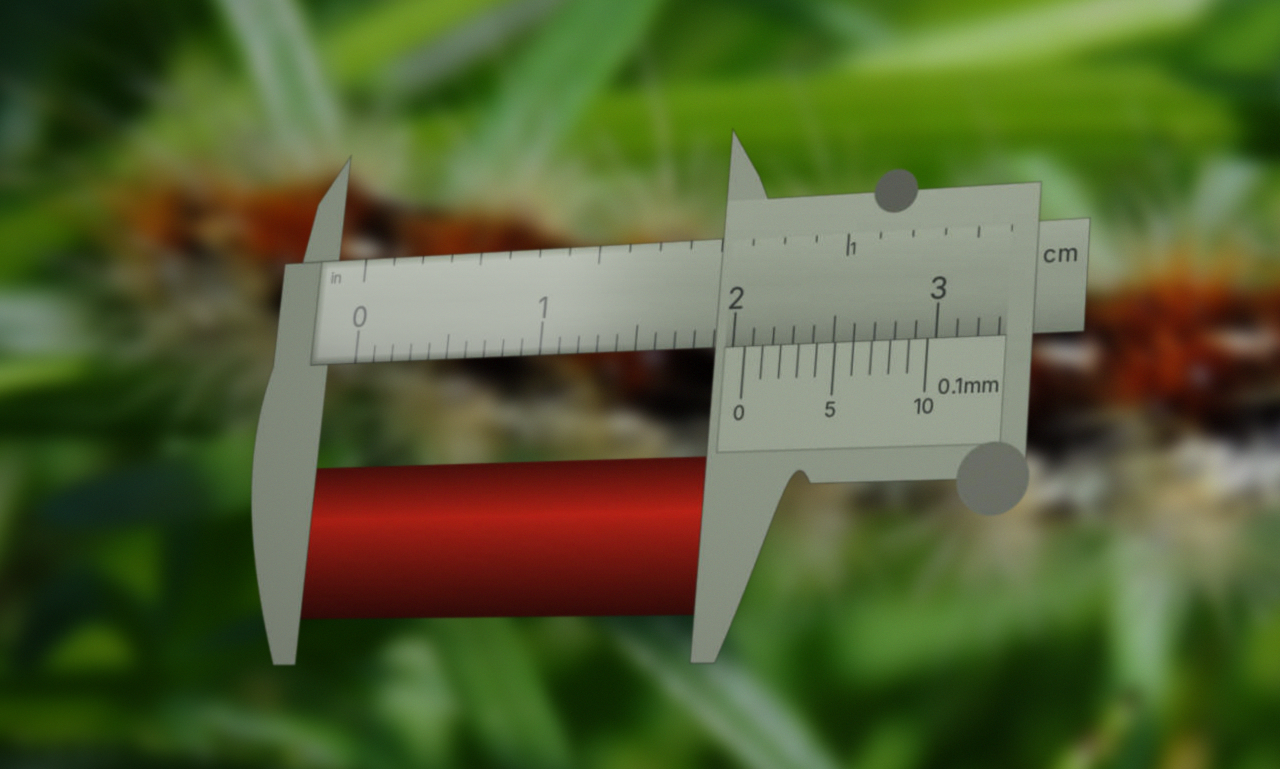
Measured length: 20.6 mm
